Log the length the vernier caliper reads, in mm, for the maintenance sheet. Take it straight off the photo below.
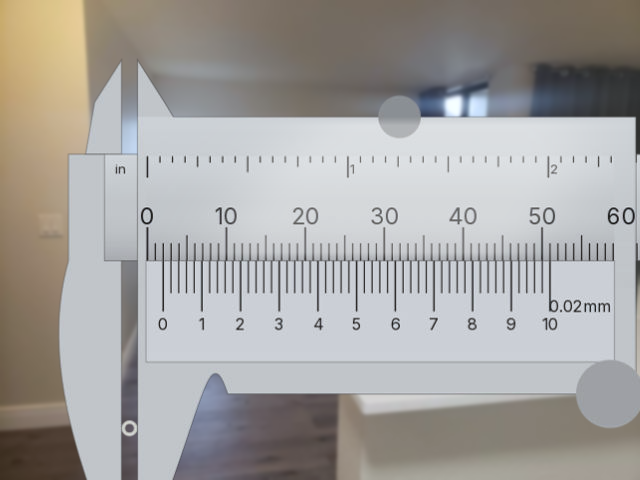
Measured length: 2.0 mm
